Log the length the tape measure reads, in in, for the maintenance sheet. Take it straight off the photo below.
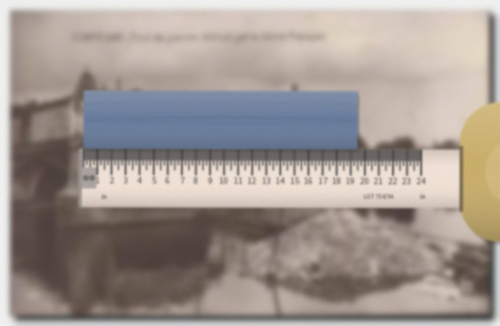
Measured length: 19.5 in
